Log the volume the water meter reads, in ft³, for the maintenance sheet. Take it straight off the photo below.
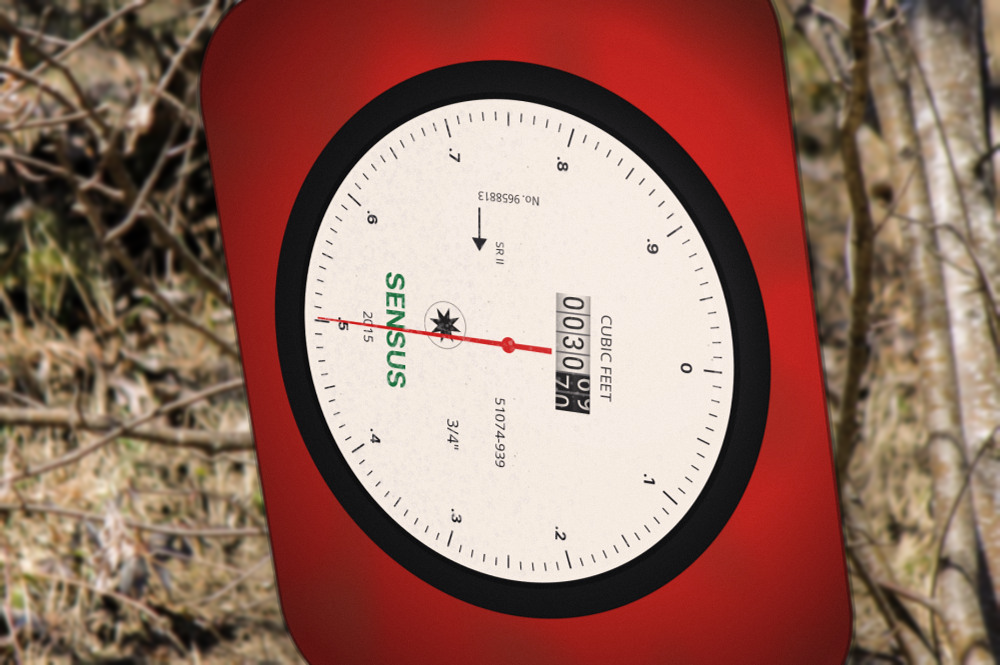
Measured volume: 3069.50 ft³
